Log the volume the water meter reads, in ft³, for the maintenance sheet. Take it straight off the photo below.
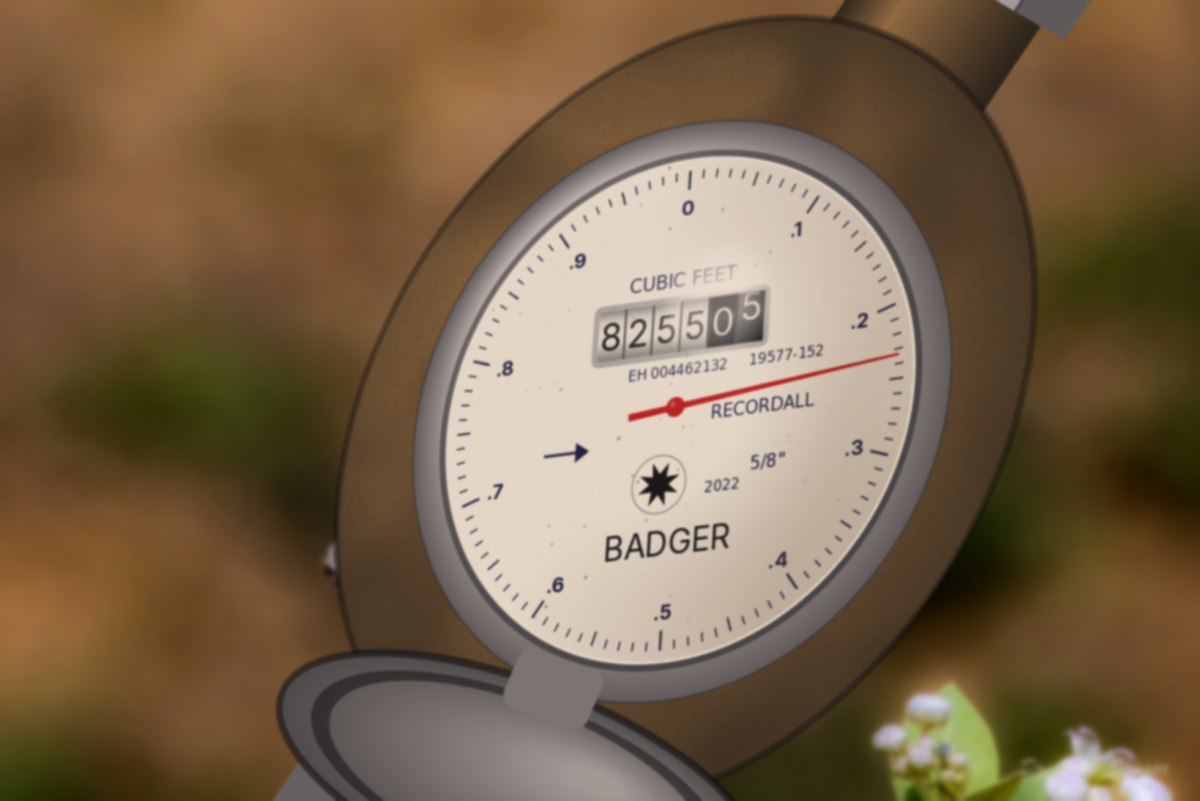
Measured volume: 825505.23 ft³
